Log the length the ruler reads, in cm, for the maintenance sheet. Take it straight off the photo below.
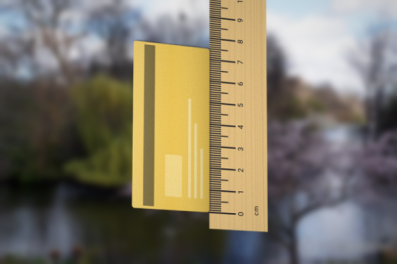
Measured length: 7.5 cm
